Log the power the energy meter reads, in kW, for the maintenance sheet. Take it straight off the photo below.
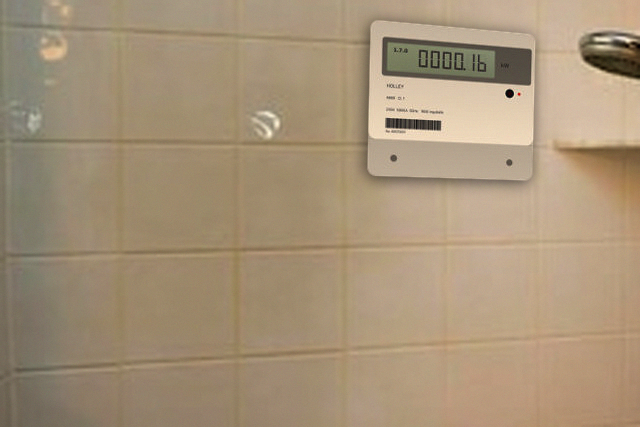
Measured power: 0.16 kW
